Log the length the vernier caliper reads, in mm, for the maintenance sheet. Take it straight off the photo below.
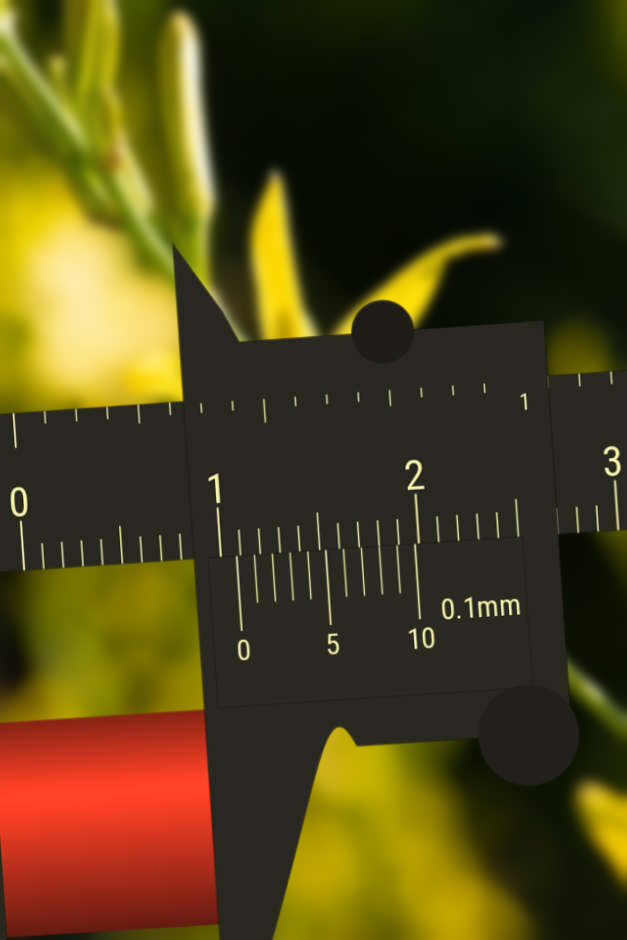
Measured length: 10.8 mm
